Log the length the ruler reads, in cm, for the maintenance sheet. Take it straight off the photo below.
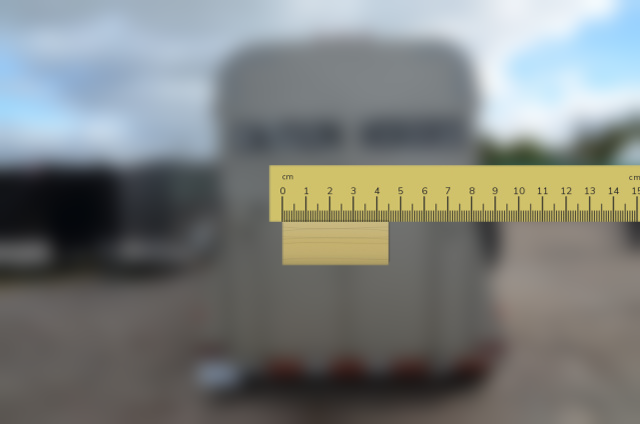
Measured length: 4.5 cm
